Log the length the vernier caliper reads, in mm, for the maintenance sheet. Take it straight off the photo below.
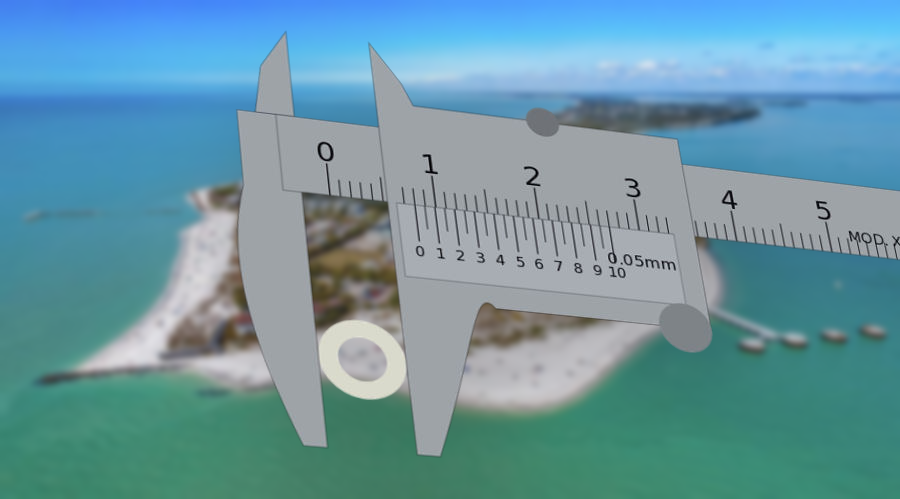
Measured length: 8.0 mm
